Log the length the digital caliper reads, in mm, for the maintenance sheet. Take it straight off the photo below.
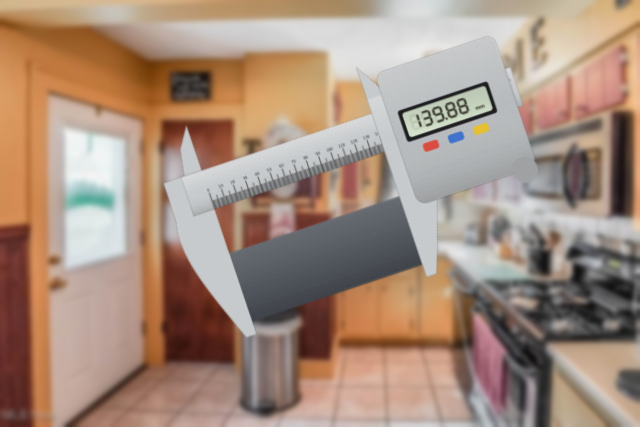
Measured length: 139.88 mm
